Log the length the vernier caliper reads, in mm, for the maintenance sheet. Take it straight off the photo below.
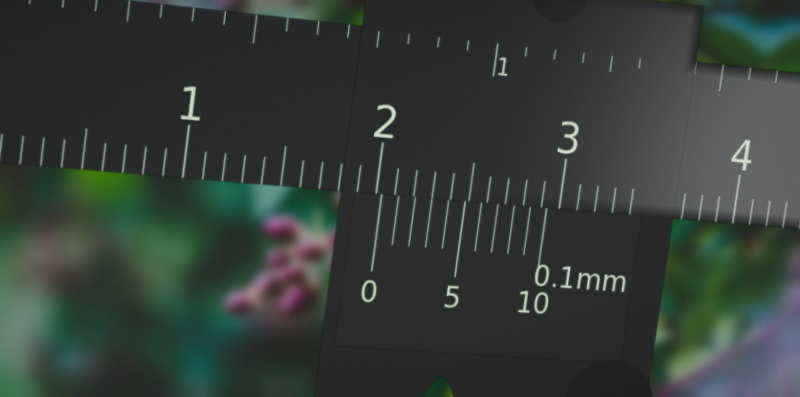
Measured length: 20.3 mm
